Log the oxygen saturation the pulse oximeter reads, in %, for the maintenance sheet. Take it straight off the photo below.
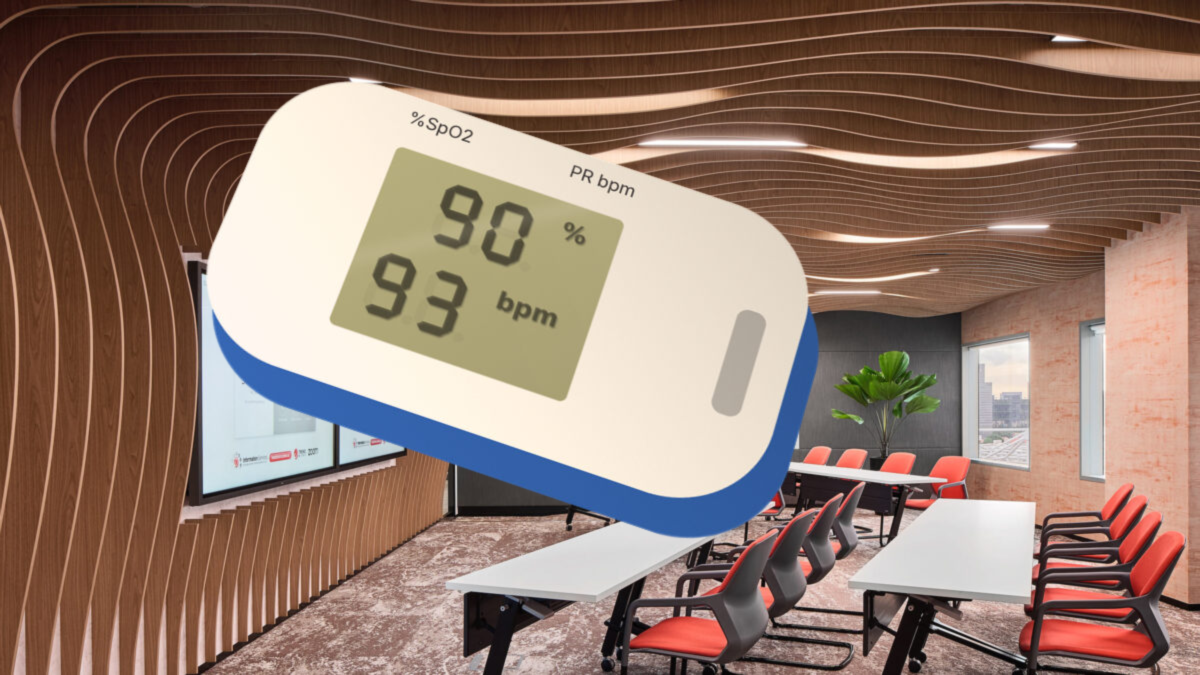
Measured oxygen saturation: 90 %
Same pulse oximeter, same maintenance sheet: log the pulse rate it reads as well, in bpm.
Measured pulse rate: 93 bpm
